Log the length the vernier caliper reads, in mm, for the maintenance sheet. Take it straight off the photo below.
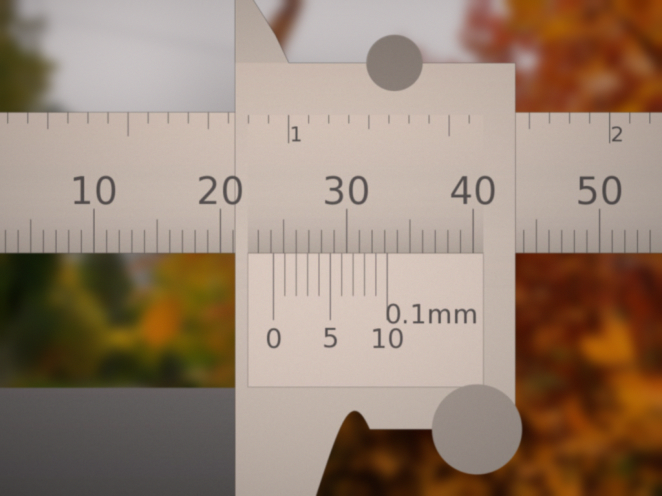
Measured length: 24.2 mm
